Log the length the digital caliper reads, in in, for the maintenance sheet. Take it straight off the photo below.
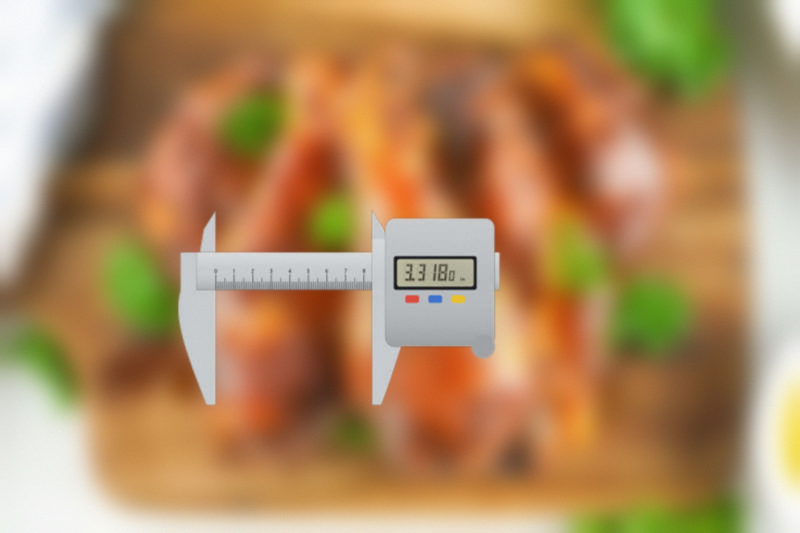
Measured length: 3.3180 in
